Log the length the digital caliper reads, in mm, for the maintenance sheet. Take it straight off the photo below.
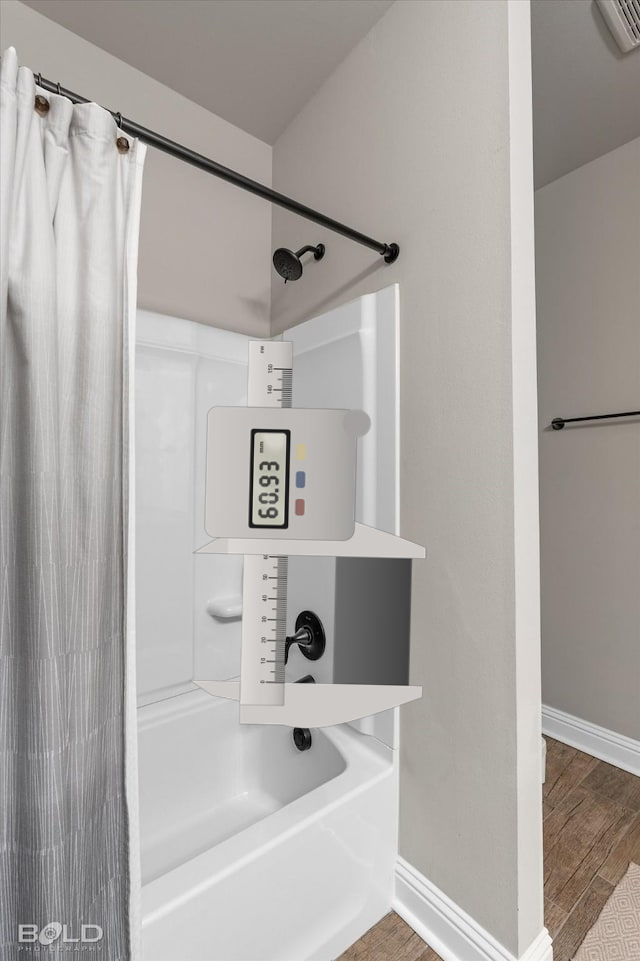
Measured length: 60.93 mm
